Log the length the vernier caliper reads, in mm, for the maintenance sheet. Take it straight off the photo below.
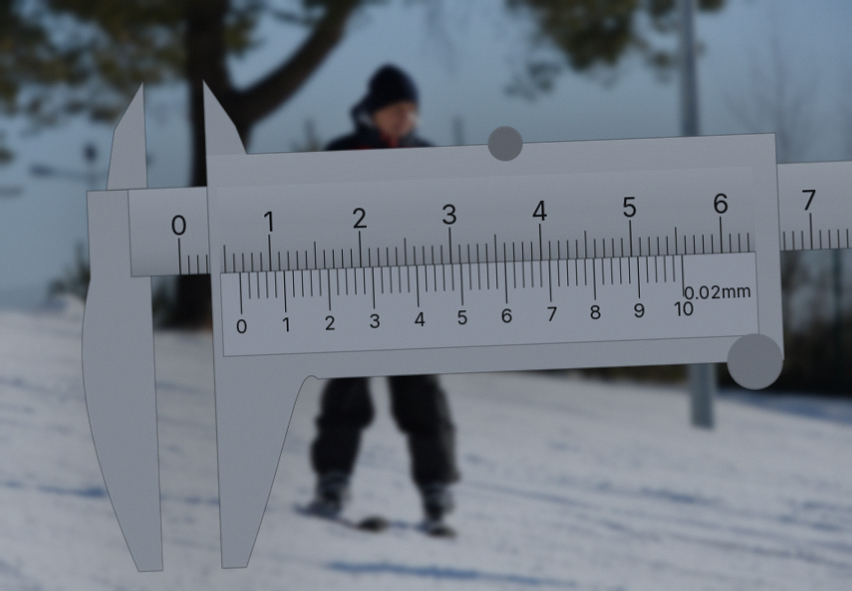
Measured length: 6.6 mm
